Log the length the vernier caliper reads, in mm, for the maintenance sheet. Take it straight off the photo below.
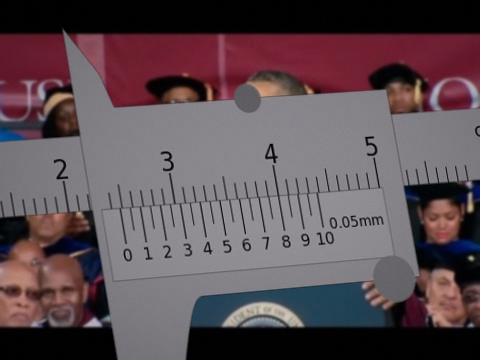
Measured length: 24.8 mm
